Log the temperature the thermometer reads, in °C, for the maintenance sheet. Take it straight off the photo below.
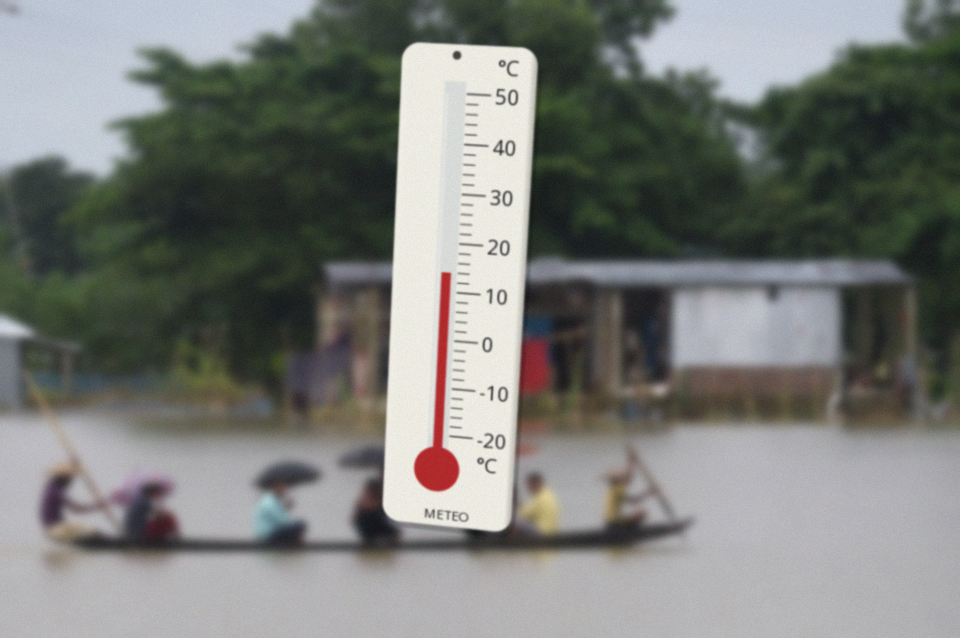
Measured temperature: 14 °C
